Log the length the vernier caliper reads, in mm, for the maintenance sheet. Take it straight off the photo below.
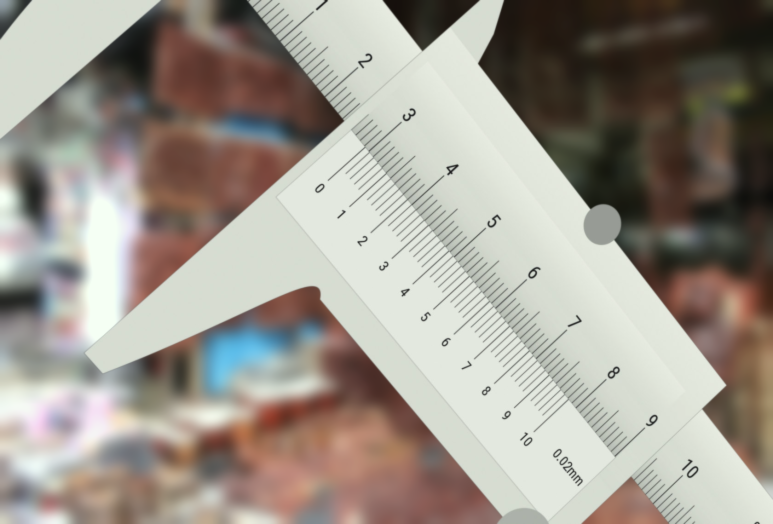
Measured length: 29.2 mm
